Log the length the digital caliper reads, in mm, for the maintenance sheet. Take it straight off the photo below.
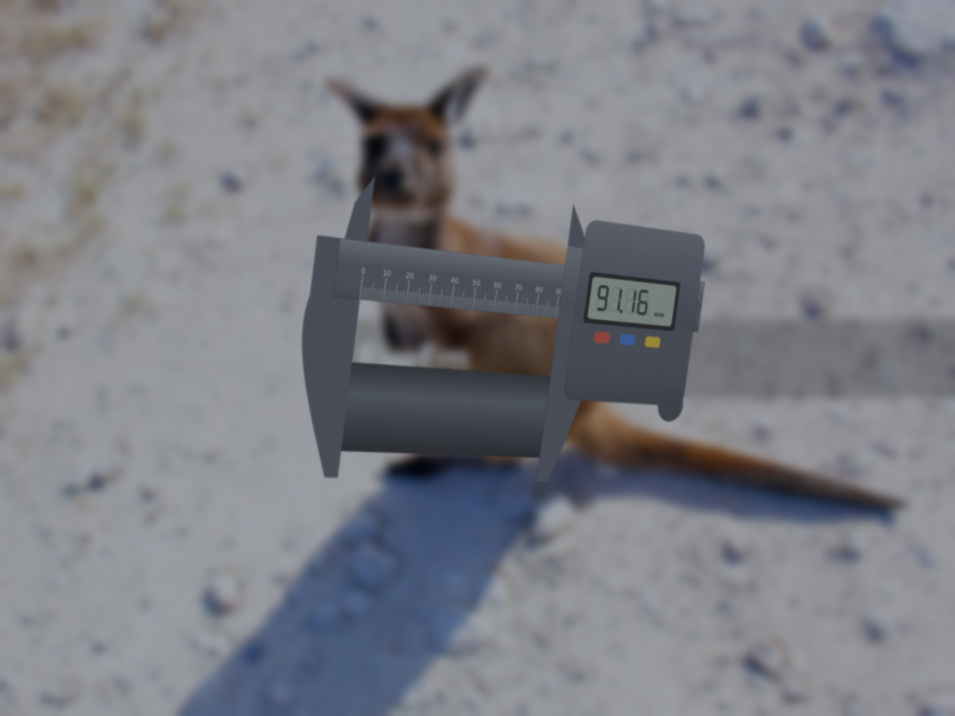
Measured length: 91.16 mm
